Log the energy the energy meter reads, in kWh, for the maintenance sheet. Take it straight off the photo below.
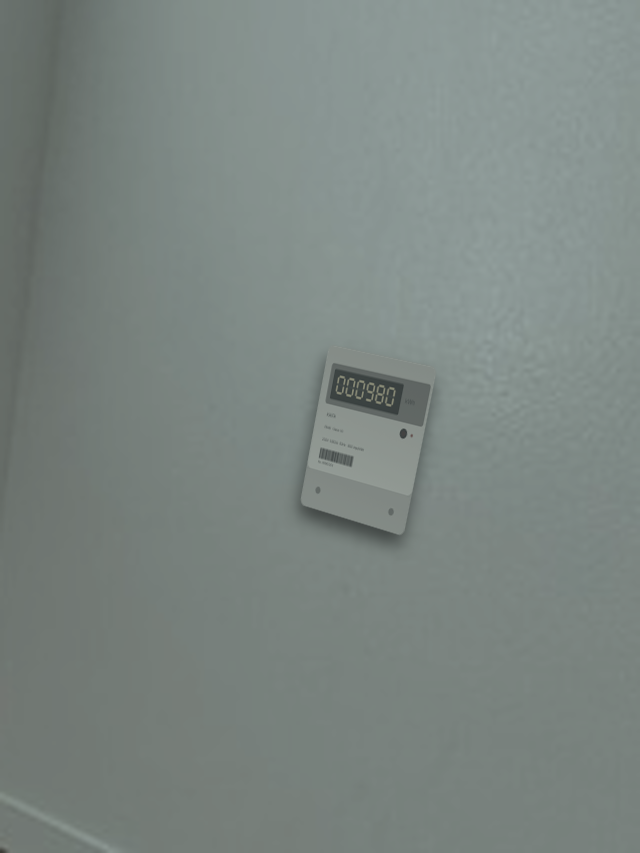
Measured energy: 980 kWh
